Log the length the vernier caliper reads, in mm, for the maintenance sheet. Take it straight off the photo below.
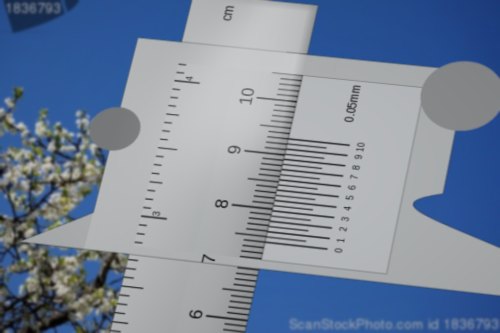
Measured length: 74.0 mm
